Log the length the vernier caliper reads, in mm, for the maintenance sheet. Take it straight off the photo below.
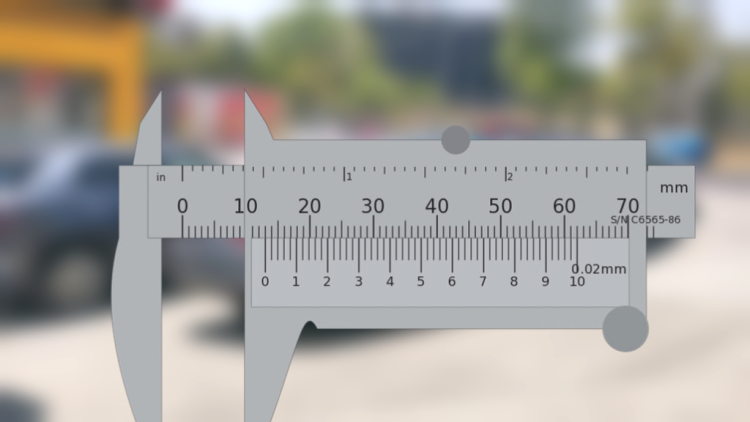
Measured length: 13.0 mm
